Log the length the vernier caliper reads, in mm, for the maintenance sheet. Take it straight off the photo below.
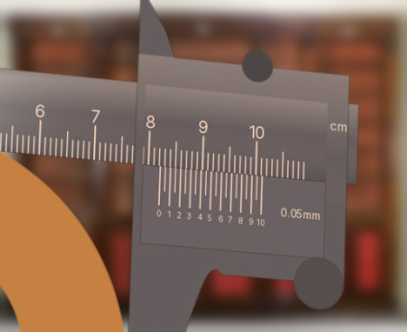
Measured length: 82.2 mm
